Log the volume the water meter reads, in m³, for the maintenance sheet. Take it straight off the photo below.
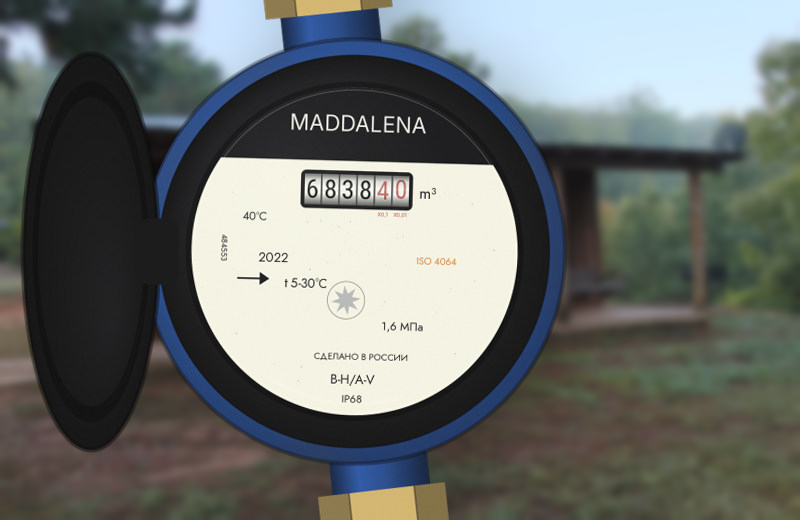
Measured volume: 6838.40 m³
